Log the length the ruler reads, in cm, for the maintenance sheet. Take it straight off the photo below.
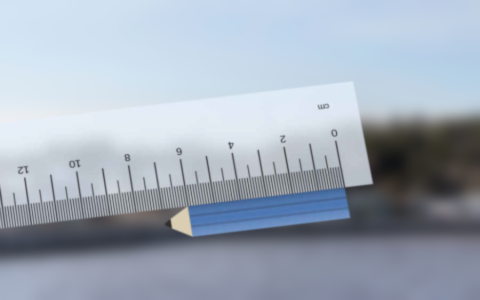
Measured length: 7 cm
